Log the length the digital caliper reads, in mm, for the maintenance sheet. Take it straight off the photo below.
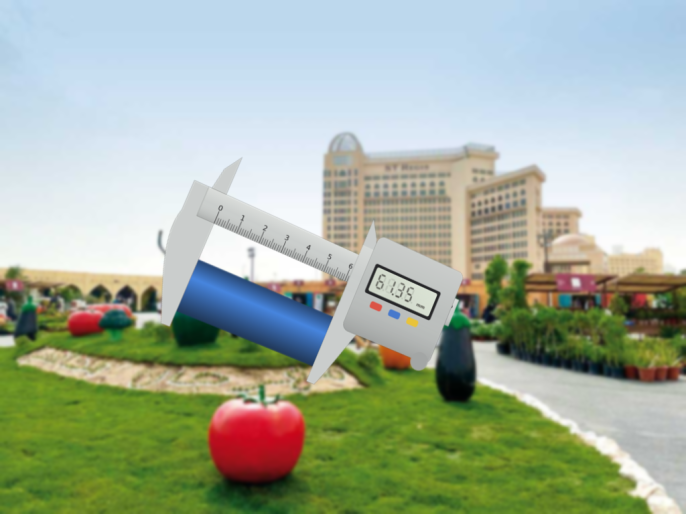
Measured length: 61.35 mm
